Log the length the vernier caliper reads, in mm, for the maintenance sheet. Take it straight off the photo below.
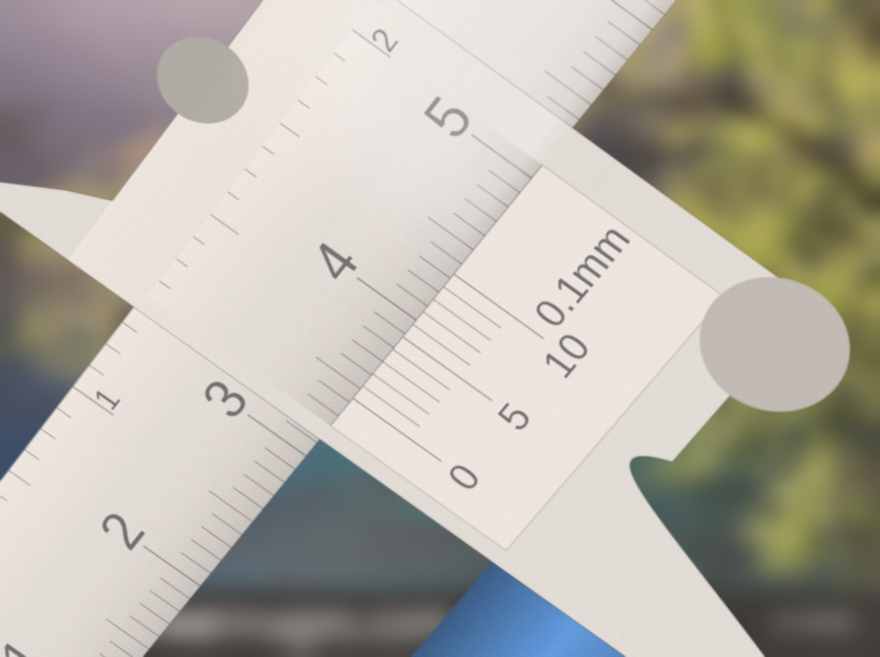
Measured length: 34.3 mm
